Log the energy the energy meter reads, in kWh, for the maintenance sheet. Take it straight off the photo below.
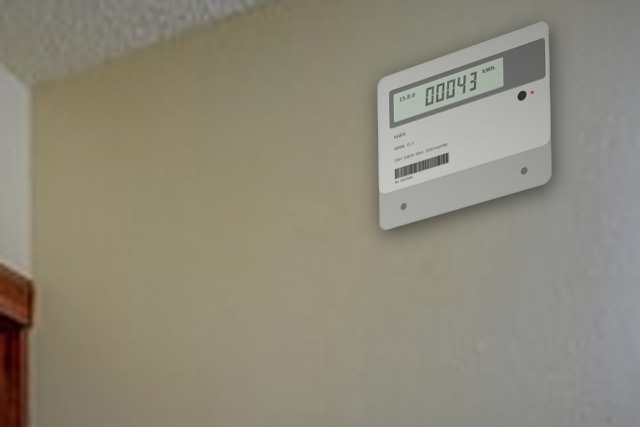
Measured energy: 43 kWh
